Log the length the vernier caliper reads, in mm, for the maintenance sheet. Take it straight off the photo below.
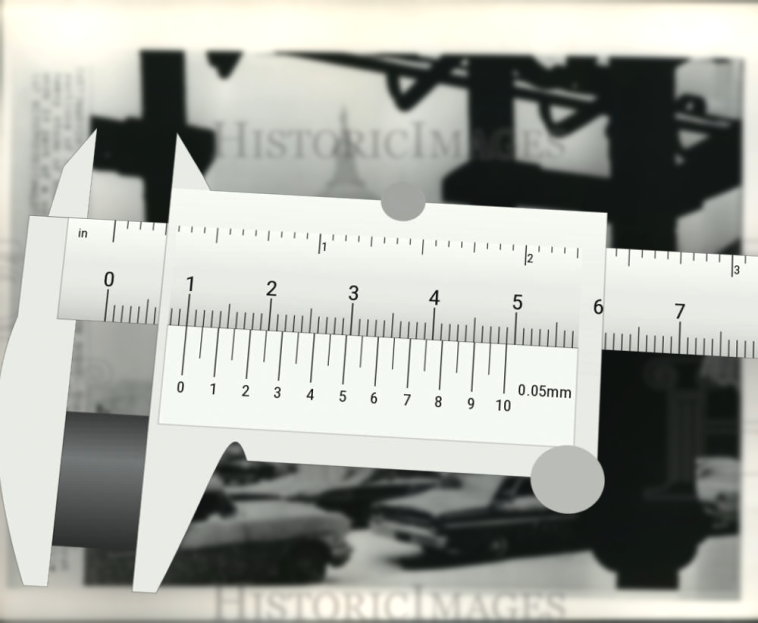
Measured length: 10.0 mm
